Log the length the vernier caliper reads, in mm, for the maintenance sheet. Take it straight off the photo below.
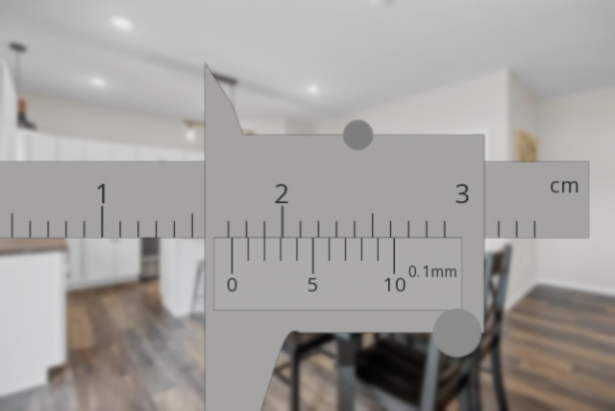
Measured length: 17.2 mm
